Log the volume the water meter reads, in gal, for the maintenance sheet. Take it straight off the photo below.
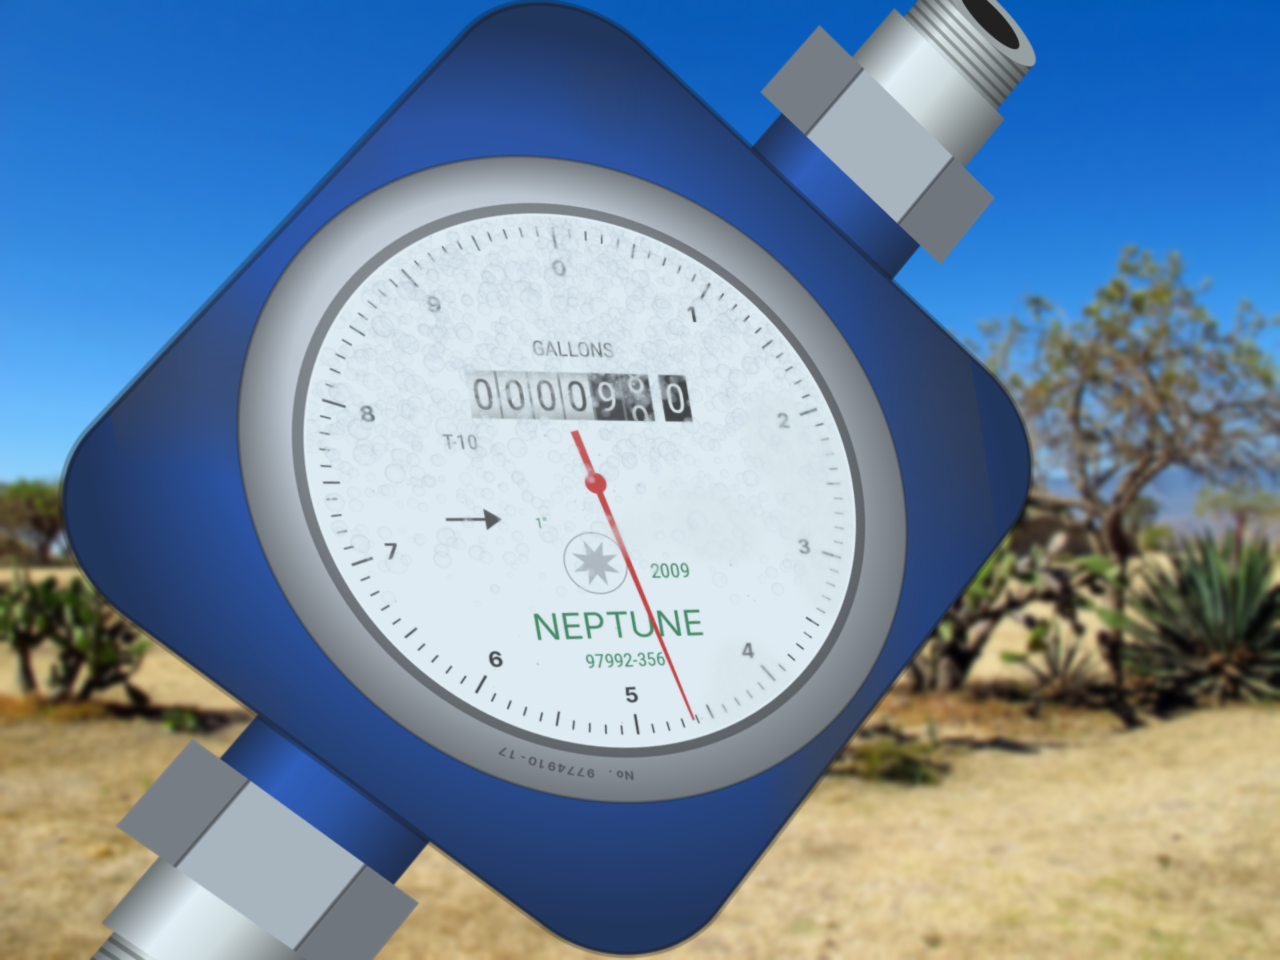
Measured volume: 984.6 gal
